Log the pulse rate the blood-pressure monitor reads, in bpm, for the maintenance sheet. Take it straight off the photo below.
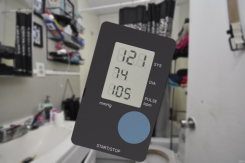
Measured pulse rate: 105 bpm
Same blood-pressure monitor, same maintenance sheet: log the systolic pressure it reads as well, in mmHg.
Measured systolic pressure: 121 mmHg
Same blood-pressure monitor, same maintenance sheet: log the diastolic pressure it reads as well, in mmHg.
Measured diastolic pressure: 74 mmHg
